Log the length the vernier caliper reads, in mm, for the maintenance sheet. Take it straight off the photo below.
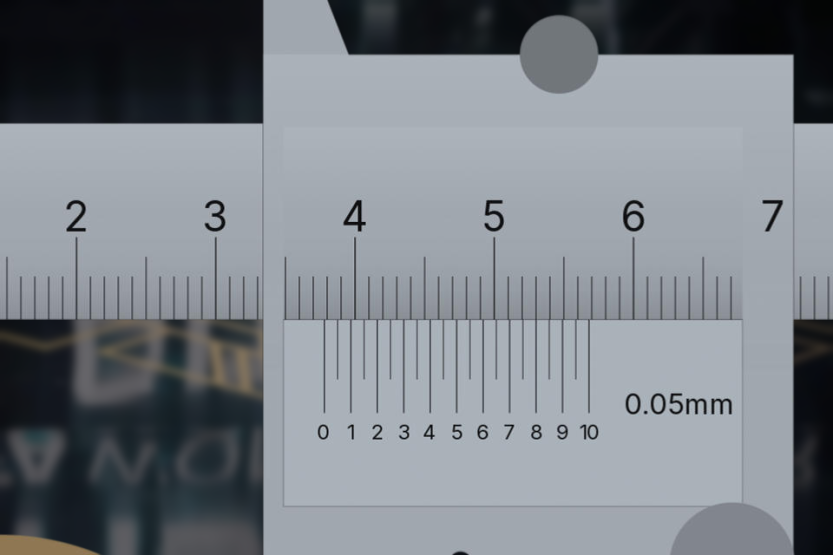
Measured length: 37.8 mm
